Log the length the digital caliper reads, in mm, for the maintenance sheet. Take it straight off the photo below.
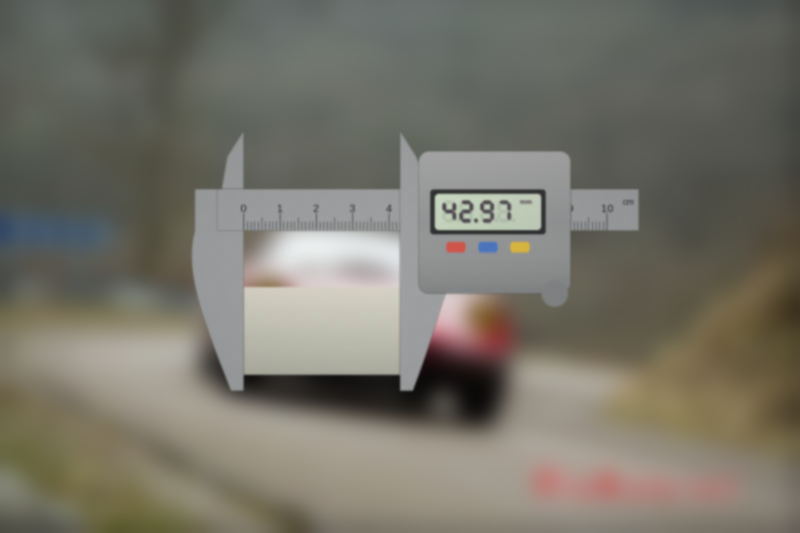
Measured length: 42.97 mm
